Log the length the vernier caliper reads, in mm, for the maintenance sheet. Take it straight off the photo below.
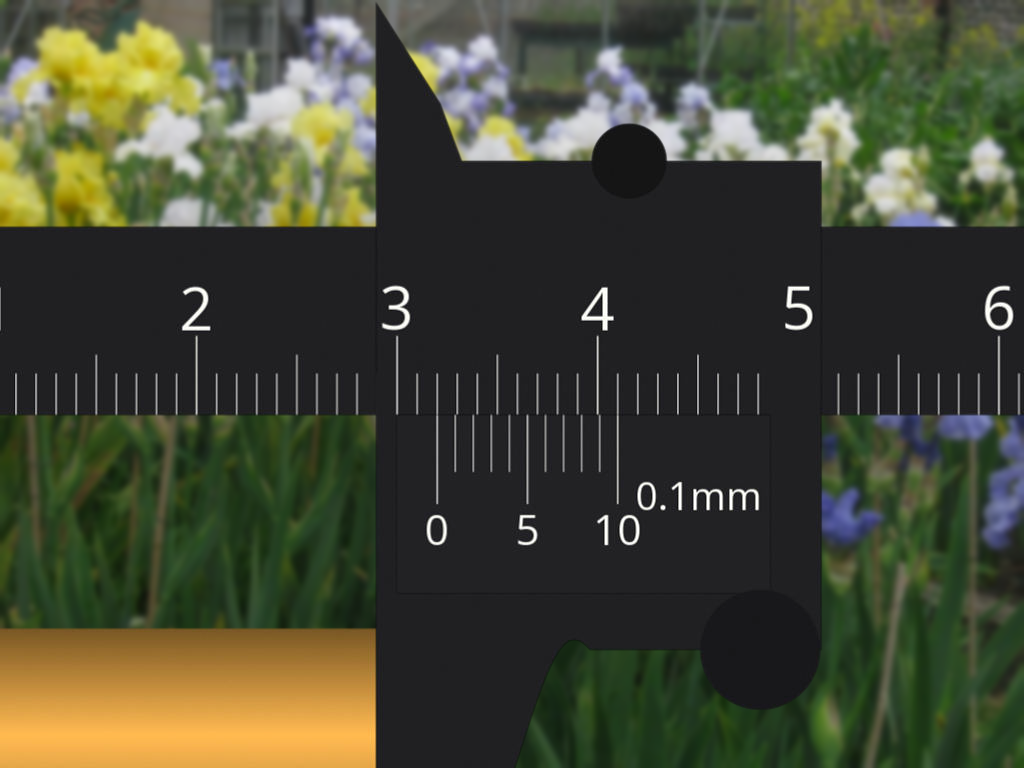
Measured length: 32.0 mm
